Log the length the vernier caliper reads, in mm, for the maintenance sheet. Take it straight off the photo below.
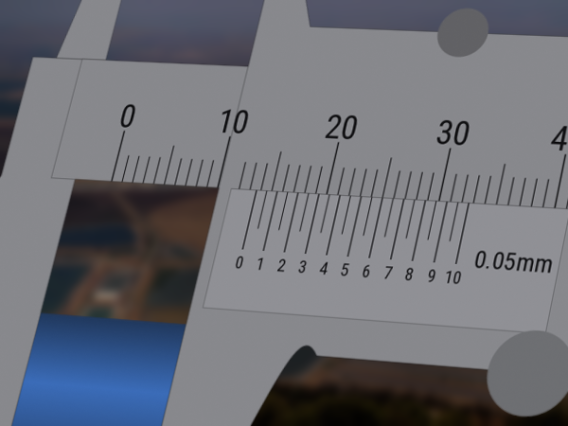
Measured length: 13.6 mm
